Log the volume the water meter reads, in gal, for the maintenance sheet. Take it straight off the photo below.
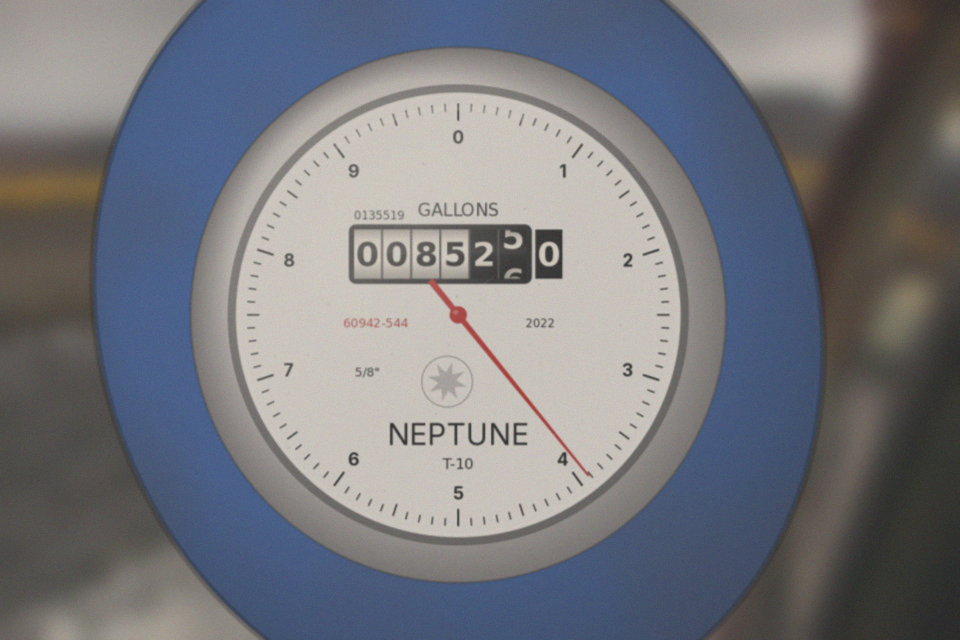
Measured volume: 85253.9 gal
